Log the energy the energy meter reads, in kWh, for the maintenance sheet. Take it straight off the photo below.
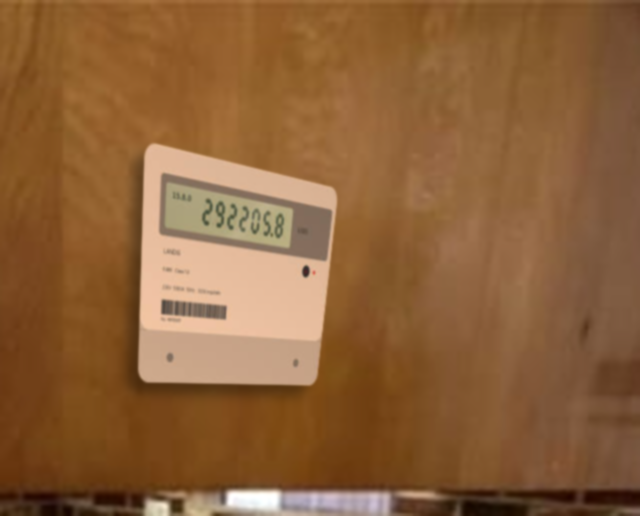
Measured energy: 292205.8 kWh
